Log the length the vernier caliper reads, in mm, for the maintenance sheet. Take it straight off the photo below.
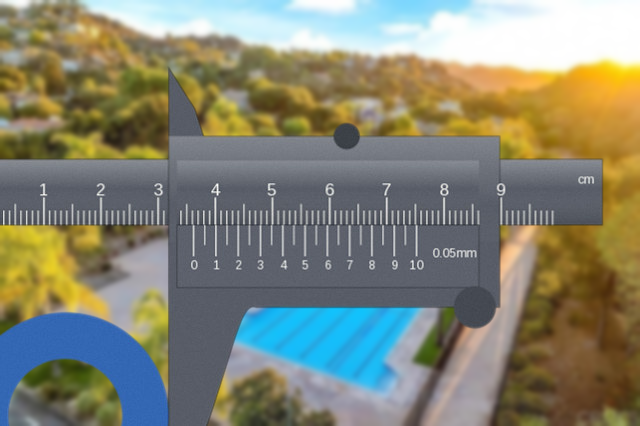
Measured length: 36.2 mm
